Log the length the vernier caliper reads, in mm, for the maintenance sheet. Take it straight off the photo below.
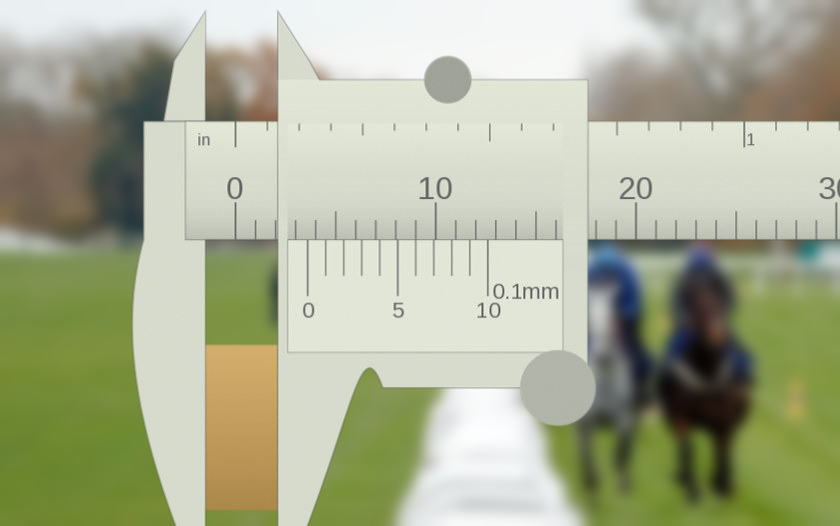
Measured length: 3.6 mm
